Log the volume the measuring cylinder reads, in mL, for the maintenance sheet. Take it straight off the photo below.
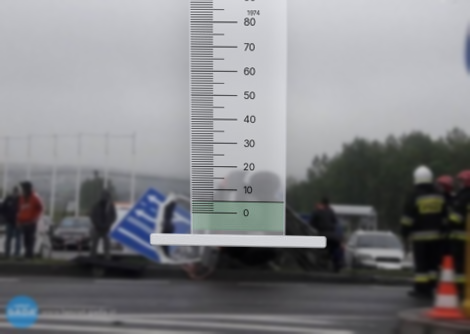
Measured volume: 5 mL
